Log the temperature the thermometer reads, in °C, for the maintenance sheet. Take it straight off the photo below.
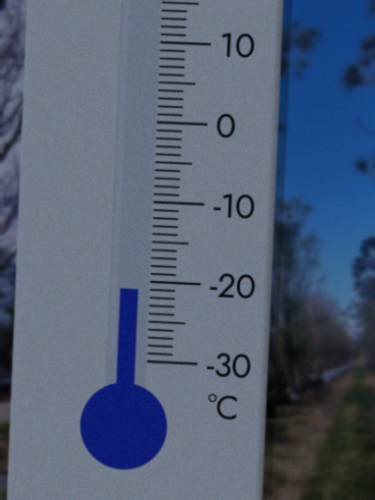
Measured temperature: -21 °C
